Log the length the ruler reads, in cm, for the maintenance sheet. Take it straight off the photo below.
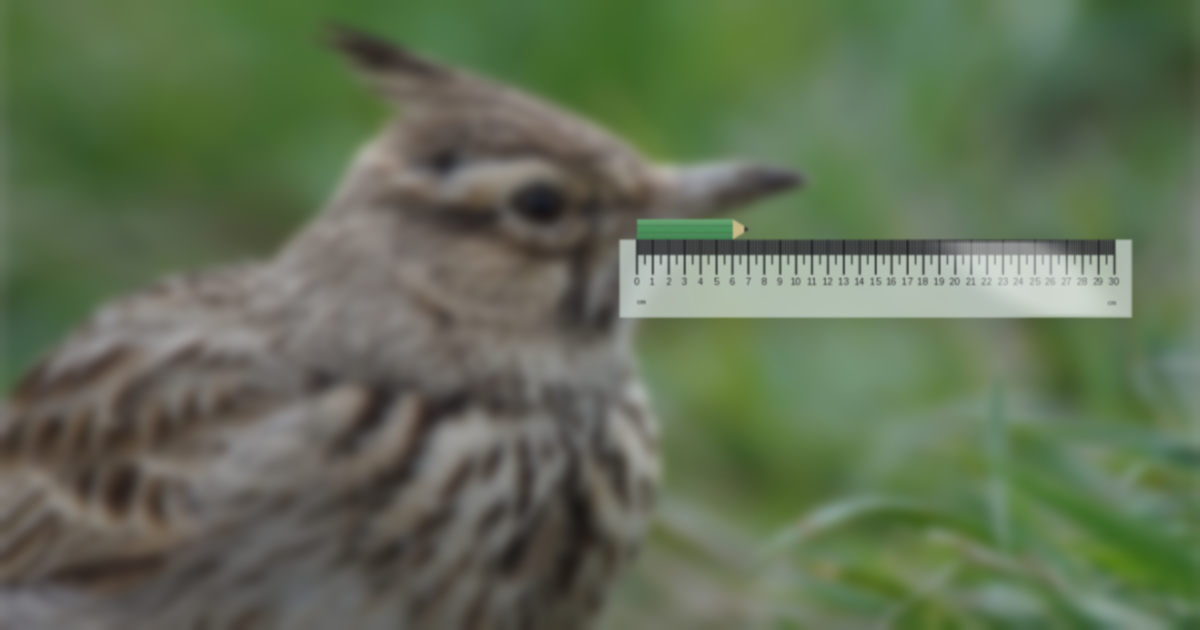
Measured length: 7 cm
